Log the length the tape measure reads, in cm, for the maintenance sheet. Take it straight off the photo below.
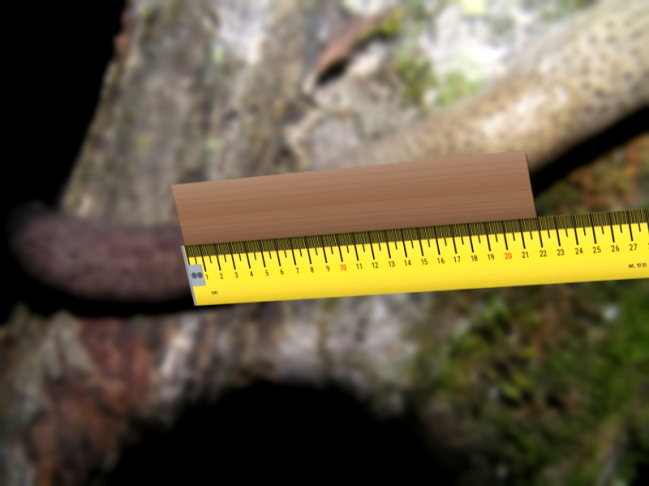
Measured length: 22 cm
